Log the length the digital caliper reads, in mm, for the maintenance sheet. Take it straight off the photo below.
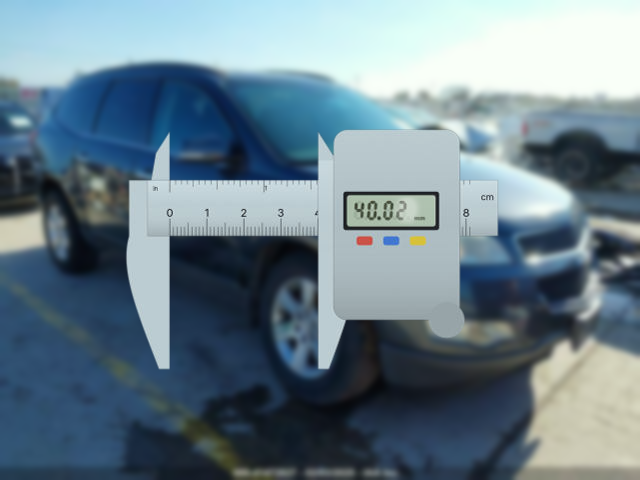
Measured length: 40.02 mm
